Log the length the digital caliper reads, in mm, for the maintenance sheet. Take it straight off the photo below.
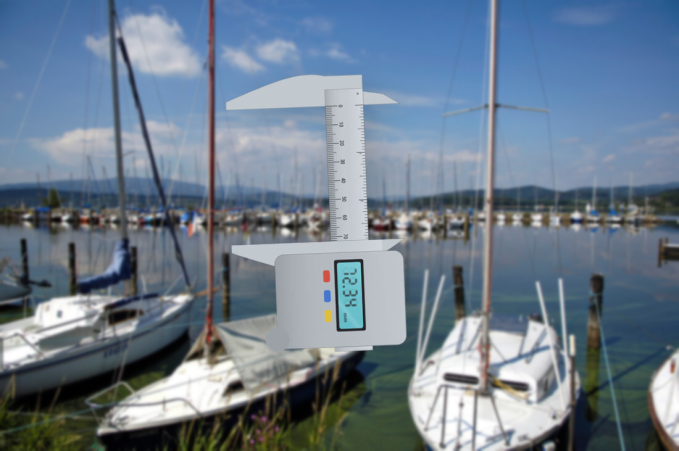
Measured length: 72.34 mm
